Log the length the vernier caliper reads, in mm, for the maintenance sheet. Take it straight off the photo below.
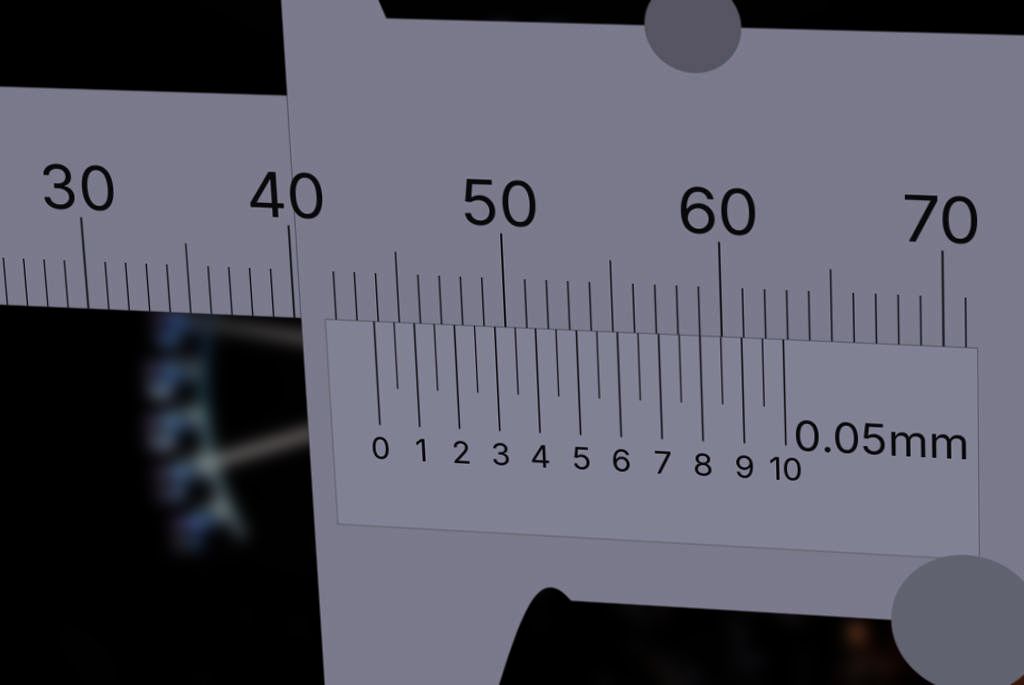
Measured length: 43.8 mm
